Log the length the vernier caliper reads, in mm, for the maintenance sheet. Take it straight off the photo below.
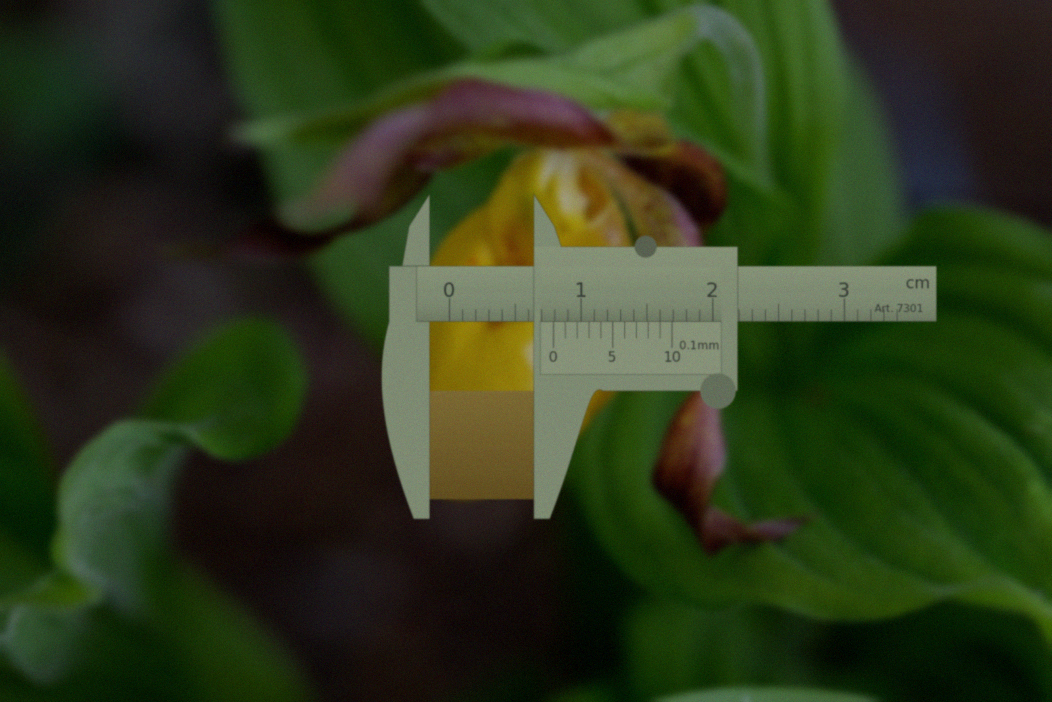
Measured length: 7.9 mm
